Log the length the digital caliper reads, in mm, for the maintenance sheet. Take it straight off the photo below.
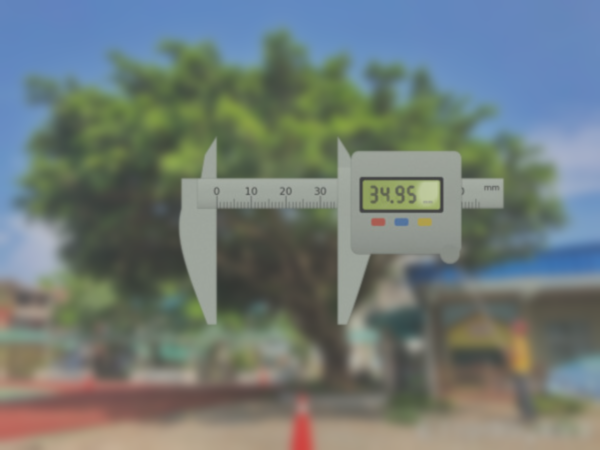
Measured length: 34.95 mm
